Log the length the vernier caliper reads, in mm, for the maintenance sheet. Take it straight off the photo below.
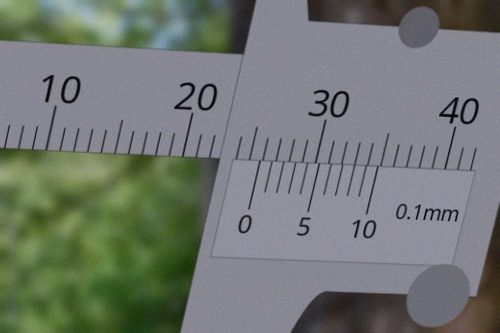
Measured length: 25.8 mm
